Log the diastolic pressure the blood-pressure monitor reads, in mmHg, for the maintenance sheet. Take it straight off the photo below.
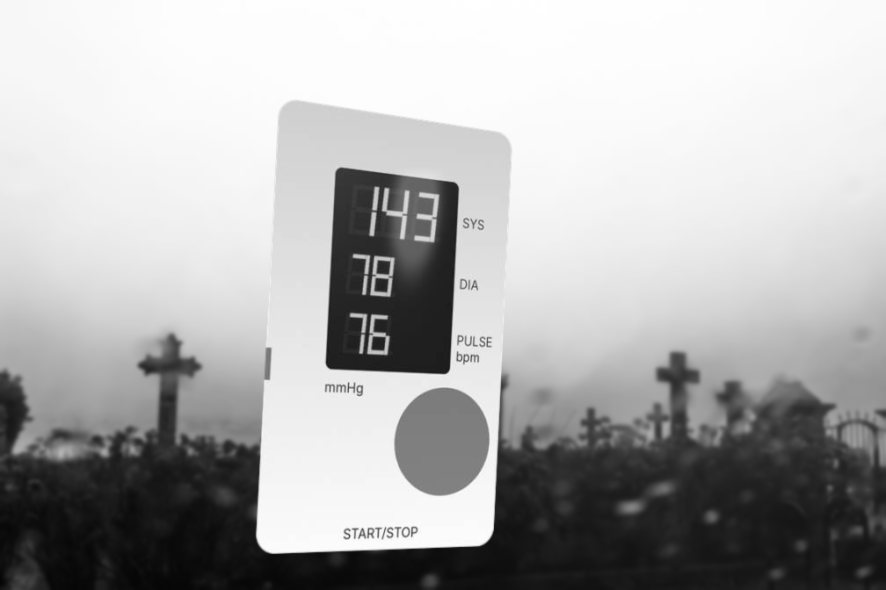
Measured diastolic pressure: 78 mmHg
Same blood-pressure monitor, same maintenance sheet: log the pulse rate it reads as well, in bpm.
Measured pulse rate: 76 bpm
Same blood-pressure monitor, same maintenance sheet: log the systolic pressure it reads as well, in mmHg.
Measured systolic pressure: 143 mmHg
